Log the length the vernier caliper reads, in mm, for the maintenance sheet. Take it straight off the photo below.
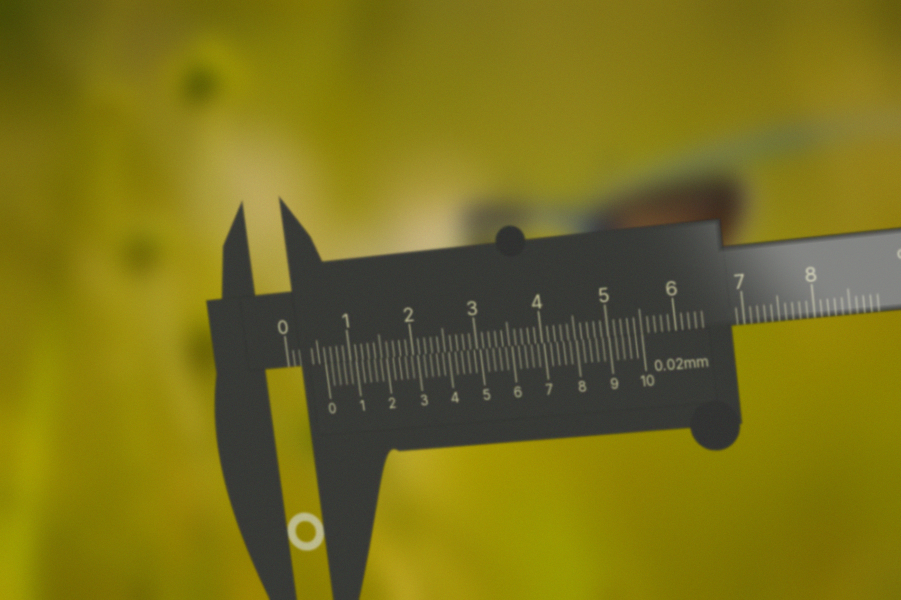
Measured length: 6.0 mm
